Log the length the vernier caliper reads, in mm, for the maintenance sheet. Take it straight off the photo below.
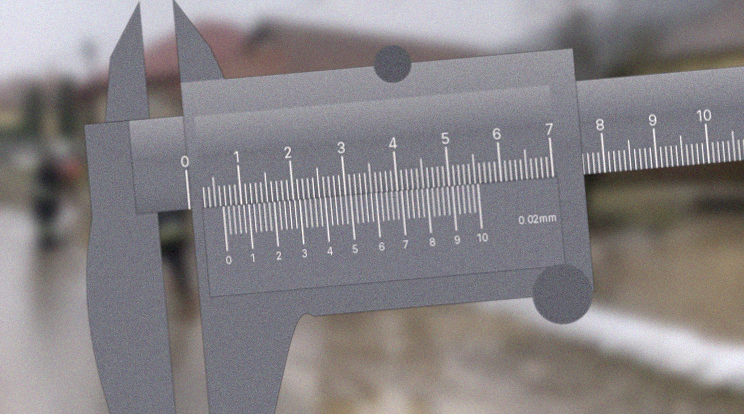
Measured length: 6.5 mm
